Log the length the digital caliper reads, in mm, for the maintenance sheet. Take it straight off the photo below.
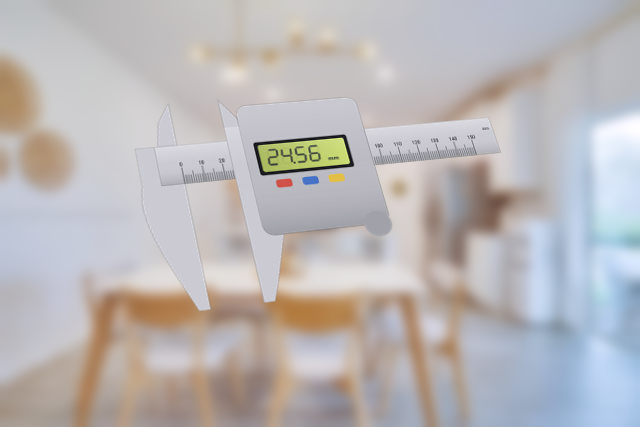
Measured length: 24.56 mm
